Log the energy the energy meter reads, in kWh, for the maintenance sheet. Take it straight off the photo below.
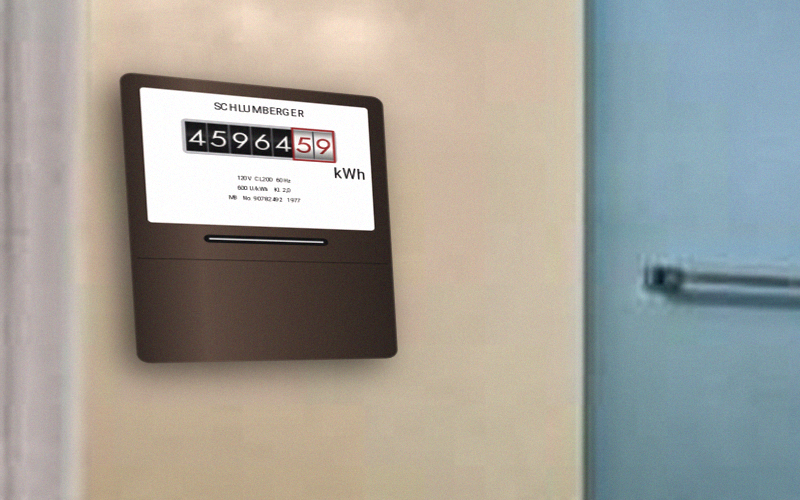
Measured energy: 45964.59 kWh
